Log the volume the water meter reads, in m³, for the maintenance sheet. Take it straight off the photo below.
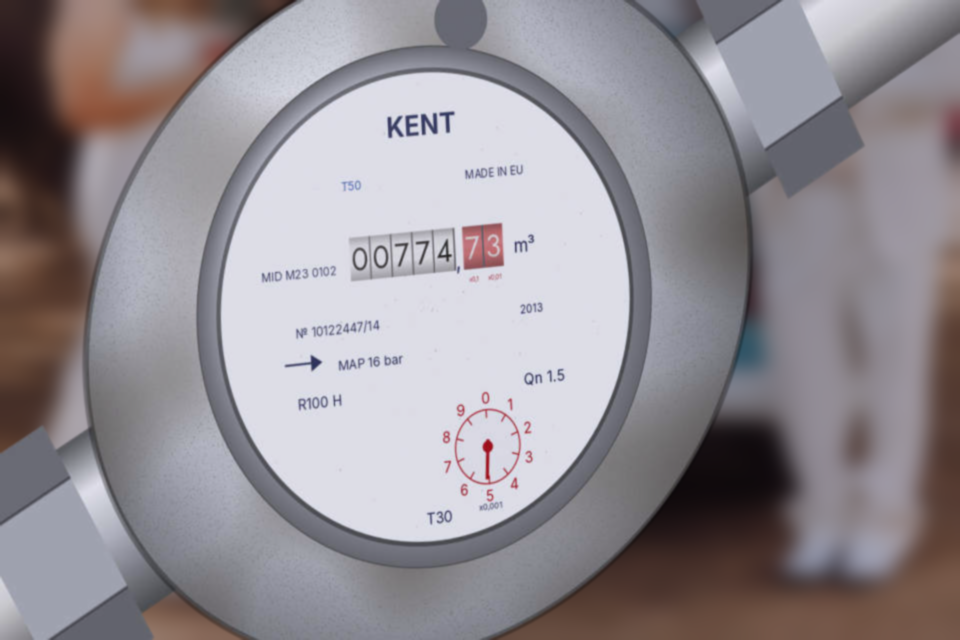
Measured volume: 774.735 m³
